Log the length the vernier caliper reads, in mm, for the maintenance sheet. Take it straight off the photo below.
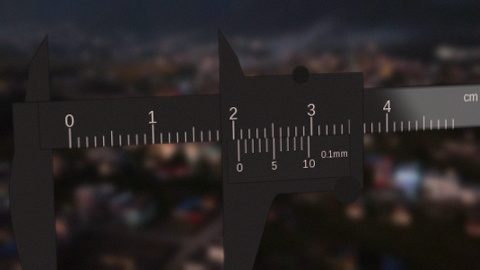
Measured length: 20.6 mm
